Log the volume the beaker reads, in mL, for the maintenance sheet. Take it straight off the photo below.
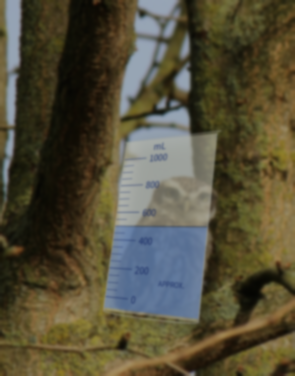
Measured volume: 500 mL
